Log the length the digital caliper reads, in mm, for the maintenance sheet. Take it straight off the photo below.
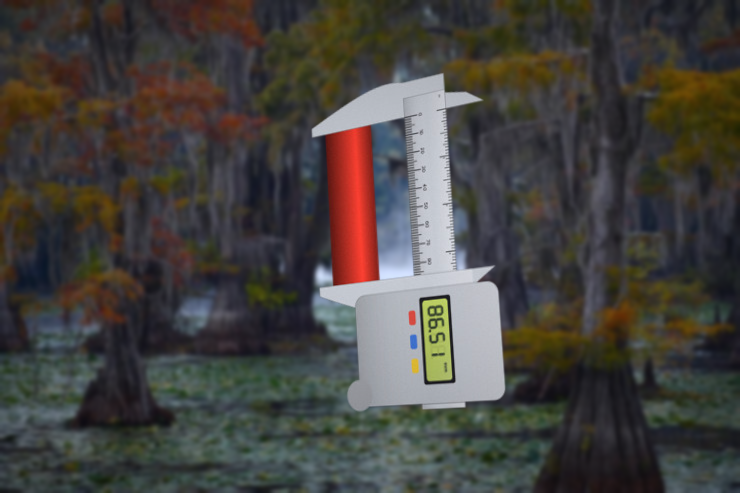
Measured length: 86.51 mm
